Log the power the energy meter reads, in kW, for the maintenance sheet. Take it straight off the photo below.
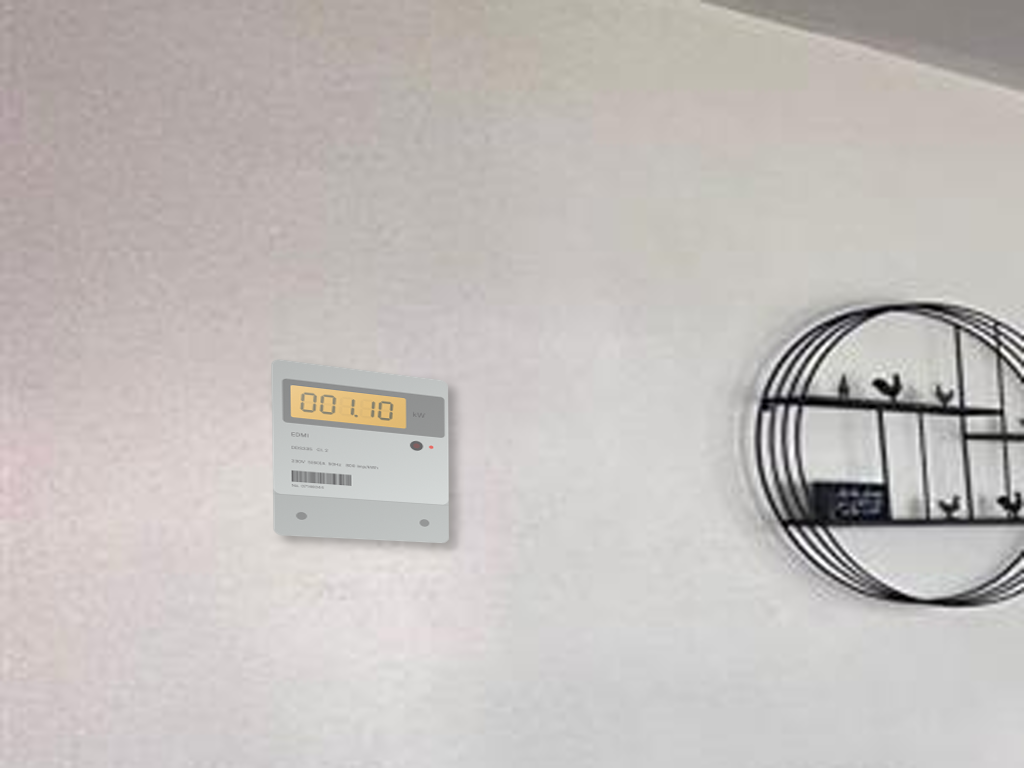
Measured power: 1.10 kW
